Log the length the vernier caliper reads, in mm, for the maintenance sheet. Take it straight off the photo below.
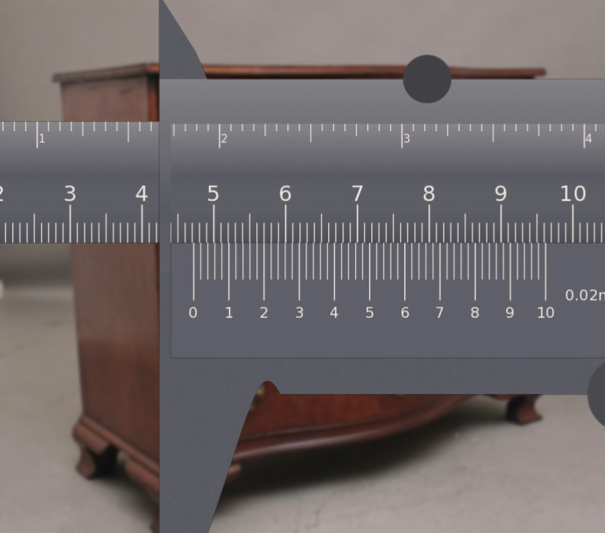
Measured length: 47.2 mm
